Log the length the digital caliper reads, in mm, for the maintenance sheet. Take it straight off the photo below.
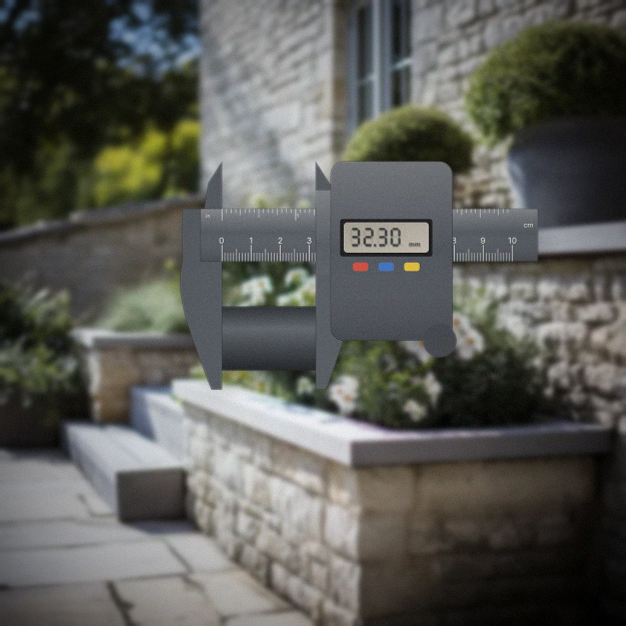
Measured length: 32.30 mm
